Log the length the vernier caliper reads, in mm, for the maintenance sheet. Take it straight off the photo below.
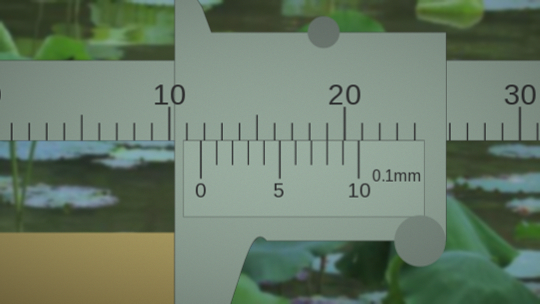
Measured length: 11.8 mm
